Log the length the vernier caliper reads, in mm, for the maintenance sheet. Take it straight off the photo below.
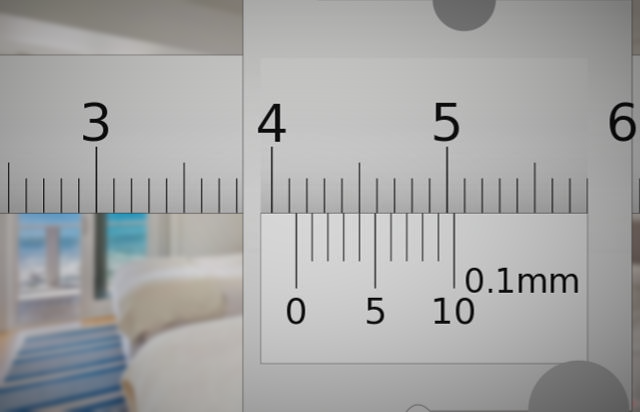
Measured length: 41.4 mm
